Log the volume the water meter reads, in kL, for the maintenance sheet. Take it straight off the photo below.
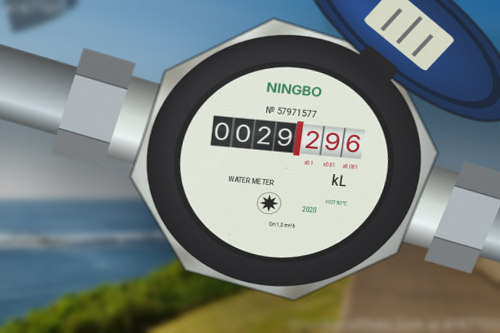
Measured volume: 29.296 kL
